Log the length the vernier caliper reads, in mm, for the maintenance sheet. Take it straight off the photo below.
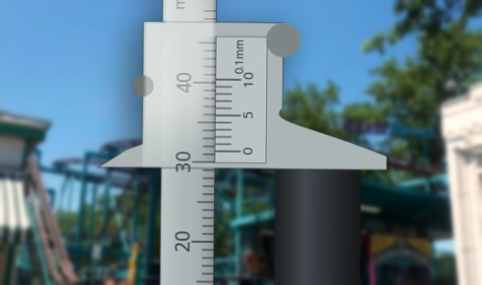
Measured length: 31.4 mm
